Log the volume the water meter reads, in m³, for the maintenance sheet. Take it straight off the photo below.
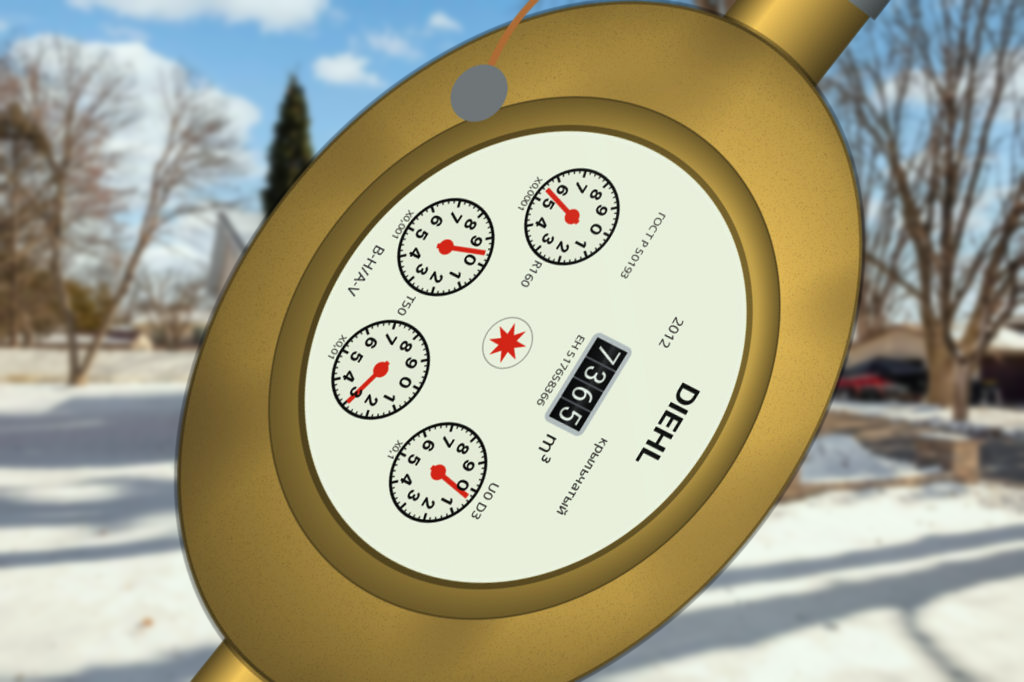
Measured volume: 7365.0295 m³
